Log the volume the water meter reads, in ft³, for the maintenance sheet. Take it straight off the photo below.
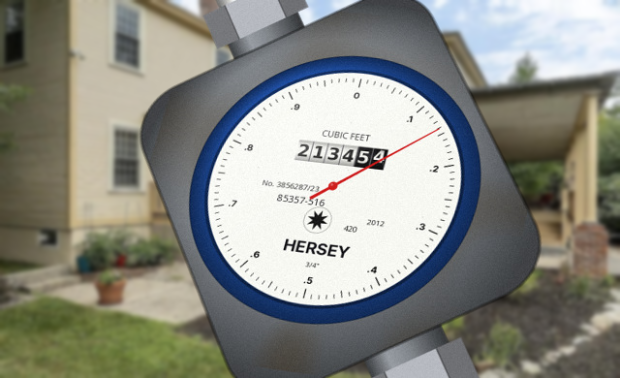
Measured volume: 213454.14 ft³
